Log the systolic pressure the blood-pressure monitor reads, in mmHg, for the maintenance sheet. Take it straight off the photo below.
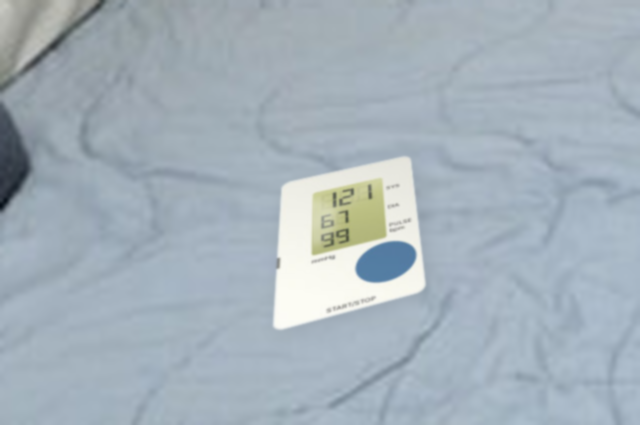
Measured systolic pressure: 121 mmHg
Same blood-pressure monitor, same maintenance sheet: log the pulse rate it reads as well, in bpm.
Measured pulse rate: 99 bpm
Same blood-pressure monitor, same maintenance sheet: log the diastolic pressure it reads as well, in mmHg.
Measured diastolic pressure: 67 mmHg
